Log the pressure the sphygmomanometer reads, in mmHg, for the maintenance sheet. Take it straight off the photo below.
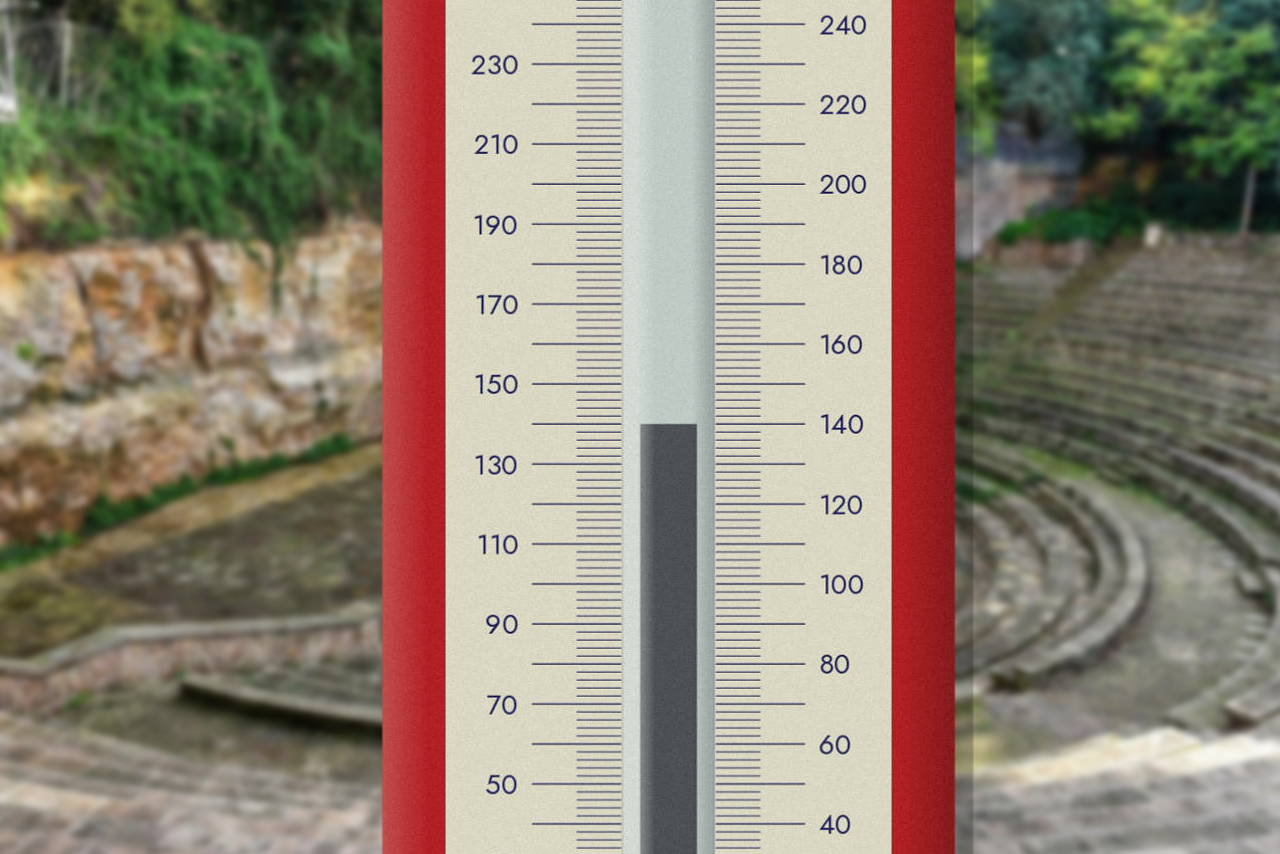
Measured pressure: 140 mmHg
